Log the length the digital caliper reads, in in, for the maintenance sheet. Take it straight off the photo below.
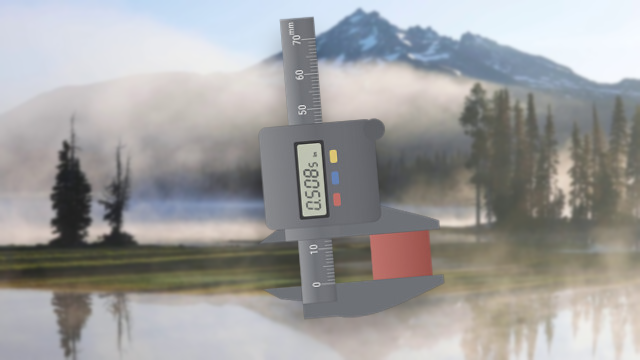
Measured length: 0.5085 in
